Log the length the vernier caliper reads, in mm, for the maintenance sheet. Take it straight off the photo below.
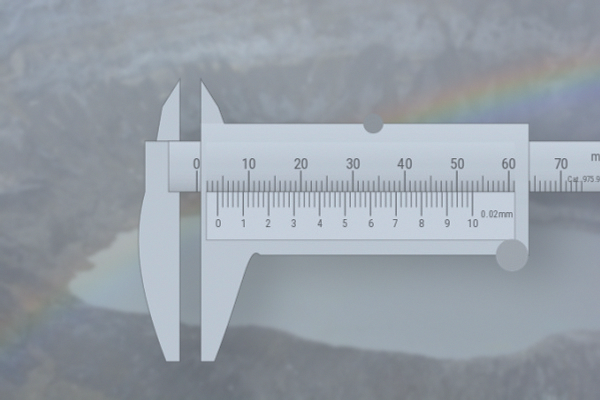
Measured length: 4.0 mm
